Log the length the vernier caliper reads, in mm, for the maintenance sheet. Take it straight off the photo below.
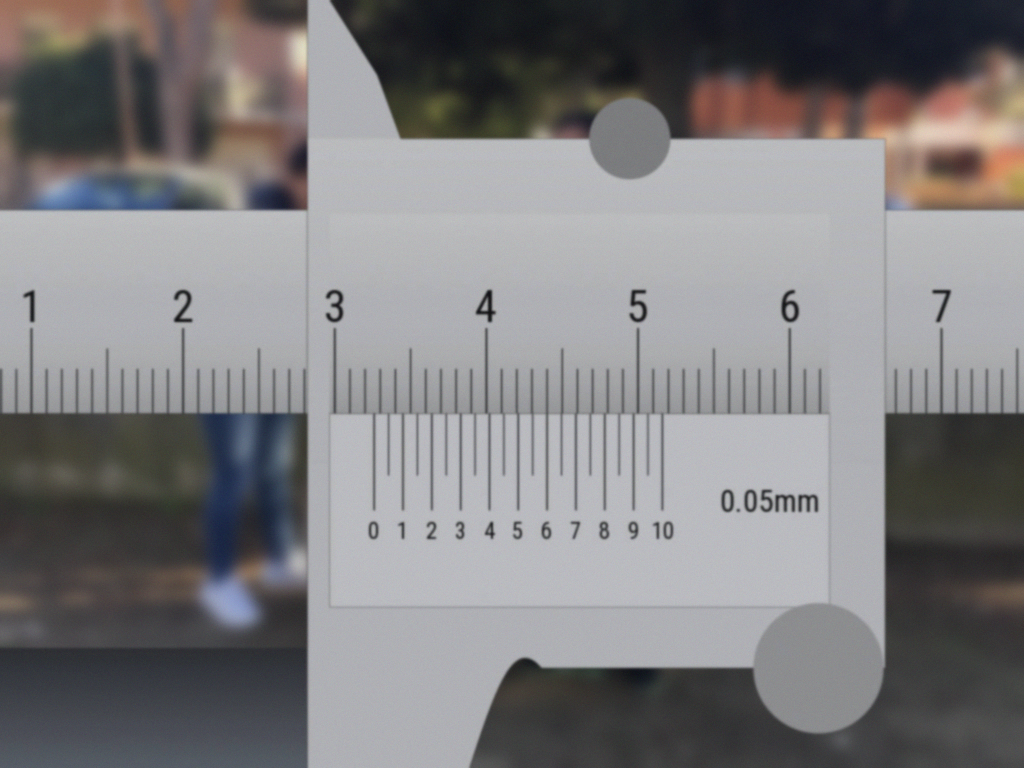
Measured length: 32.6 mm
